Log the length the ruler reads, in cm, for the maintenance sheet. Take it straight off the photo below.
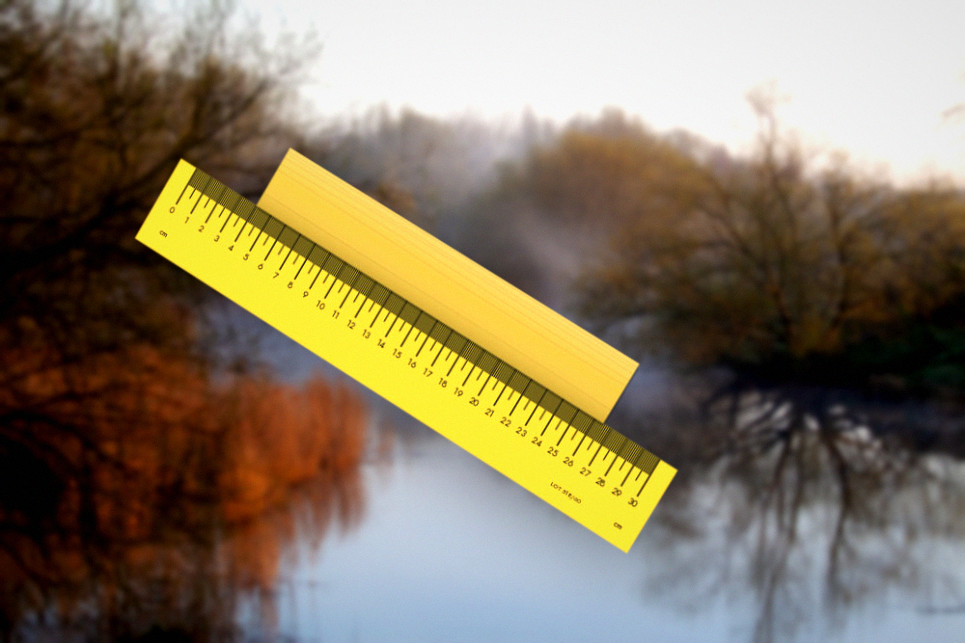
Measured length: 22.5 cm
